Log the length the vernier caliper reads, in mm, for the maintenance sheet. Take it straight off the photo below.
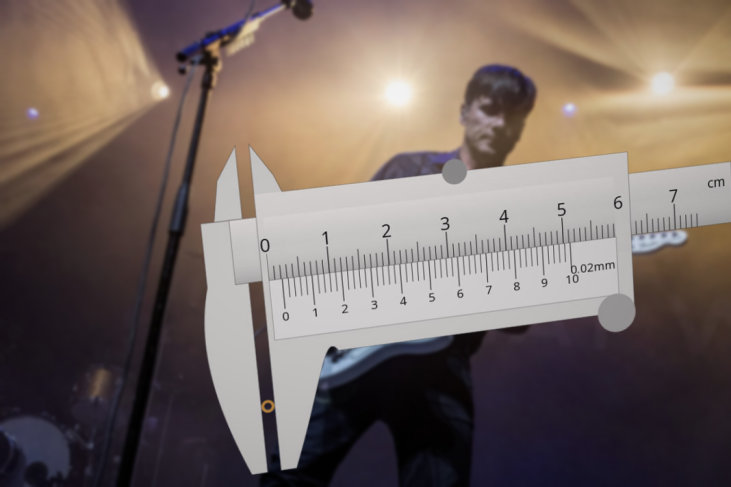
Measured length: 2.2 mm
